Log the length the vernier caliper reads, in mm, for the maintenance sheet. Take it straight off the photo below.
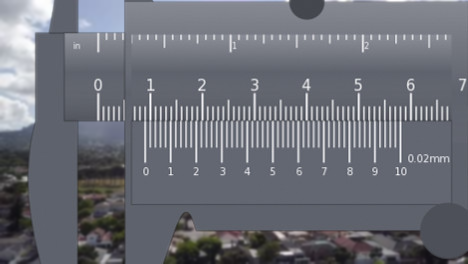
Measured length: 9.0 mm
